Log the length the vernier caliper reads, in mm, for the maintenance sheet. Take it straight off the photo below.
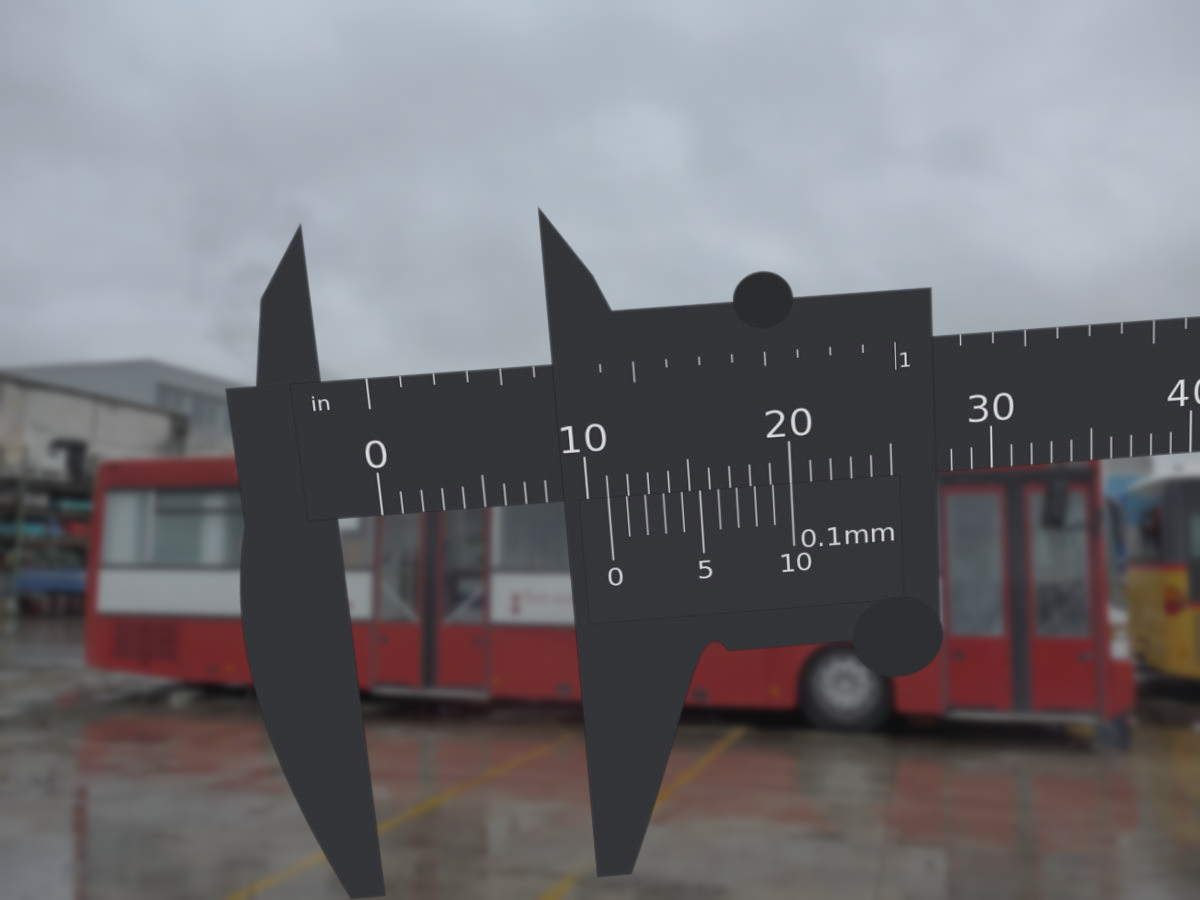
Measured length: 11.0 mm
